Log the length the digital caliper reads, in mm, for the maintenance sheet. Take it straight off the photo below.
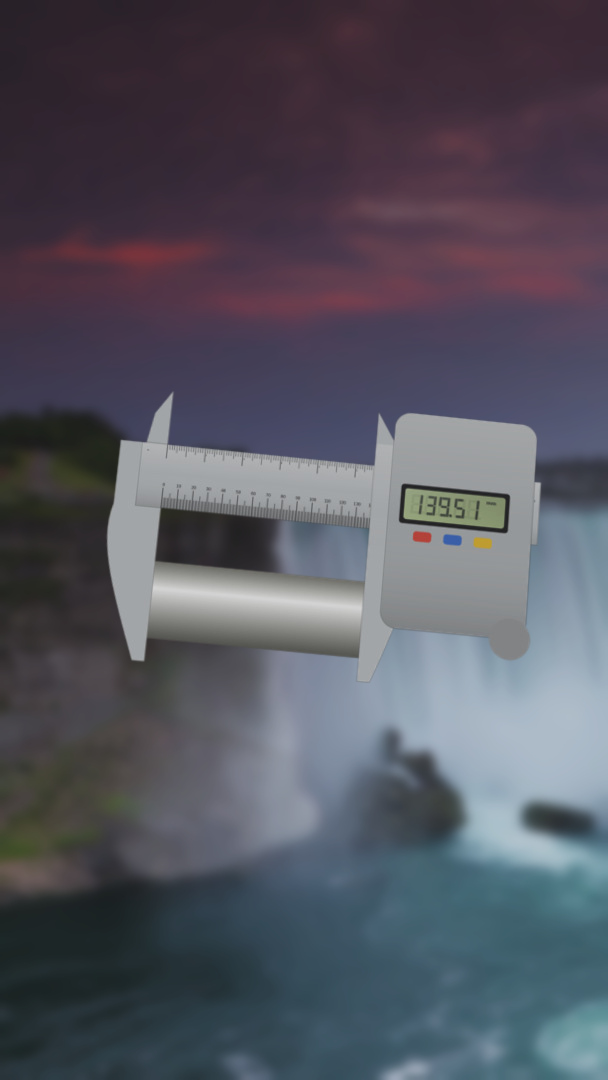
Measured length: 139.51 mm
